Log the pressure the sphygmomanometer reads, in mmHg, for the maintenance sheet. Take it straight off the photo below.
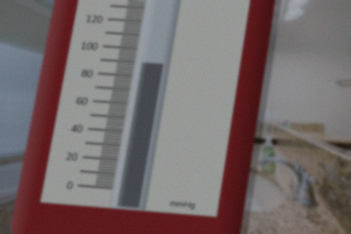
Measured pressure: 90 mmHg
